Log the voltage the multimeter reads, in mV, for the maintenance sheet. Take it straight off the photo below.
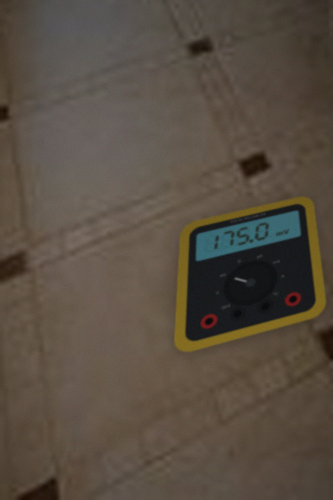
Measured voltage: 175.0 mV
